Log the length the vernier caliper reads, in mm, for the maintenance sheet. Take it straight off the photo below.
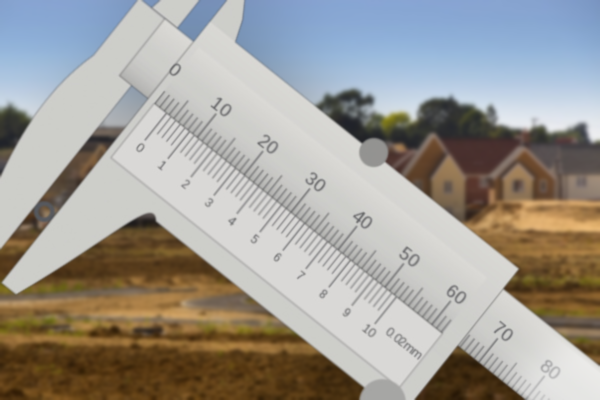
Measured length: 3.5 mm
